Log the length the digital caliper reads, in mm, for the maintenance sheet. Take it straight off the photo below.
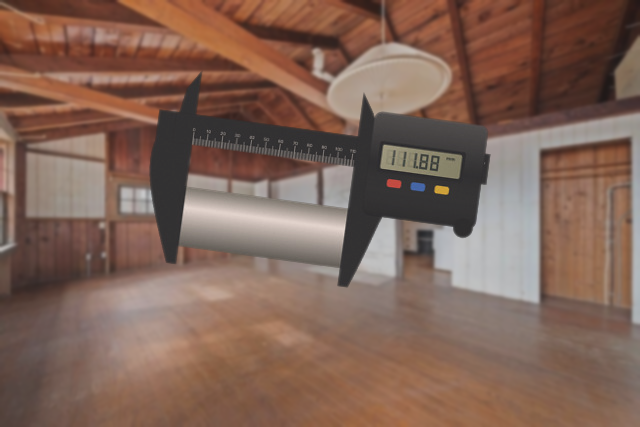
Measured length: 111.88 mm
